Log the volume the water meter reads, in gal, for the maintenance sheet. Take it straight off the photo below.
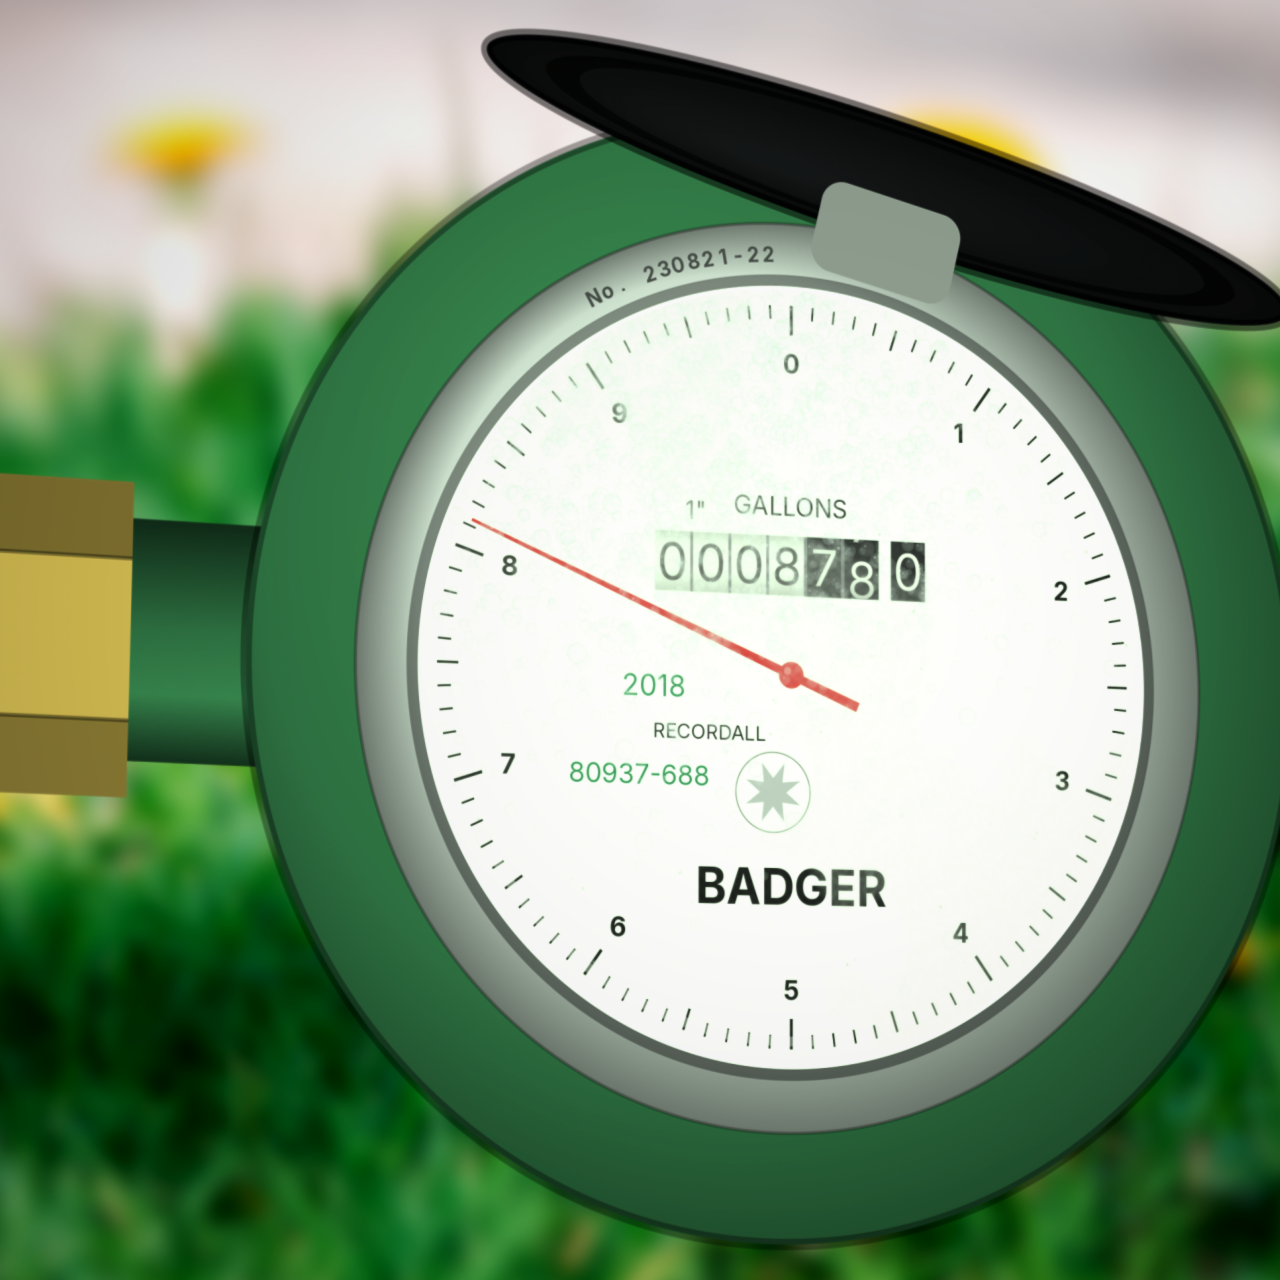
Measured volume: 8778.1 gal
